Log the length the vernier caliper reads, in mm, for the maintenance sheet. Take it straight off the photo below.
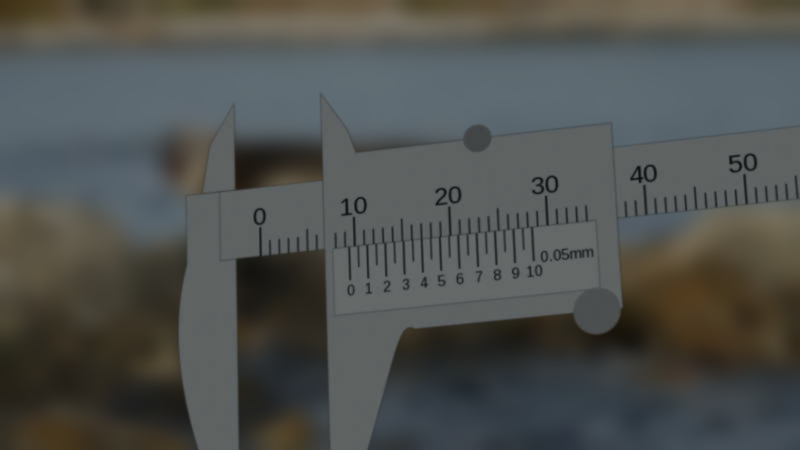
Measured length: 9.4 mm
